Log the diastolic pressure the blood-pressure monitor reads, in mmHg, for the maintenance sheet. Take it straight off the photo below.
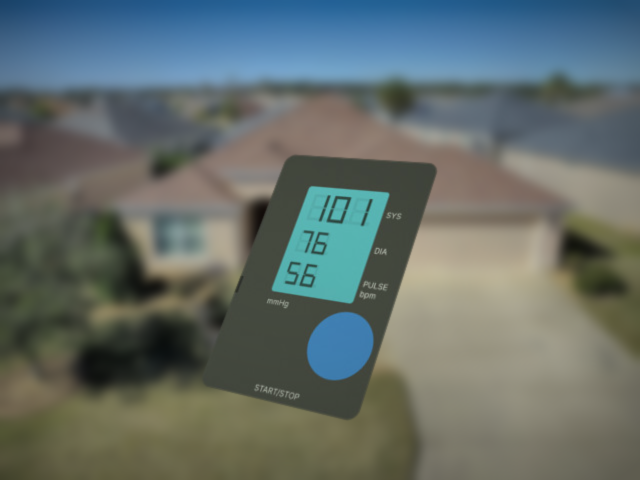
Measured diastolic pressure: 76 mmHg
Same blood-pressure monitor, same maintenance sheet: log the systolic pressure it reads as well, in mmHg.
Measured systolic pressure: 101 mmHg
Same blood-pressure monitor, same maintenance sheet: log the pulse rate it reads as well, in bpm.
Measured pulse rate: 56 bpm
